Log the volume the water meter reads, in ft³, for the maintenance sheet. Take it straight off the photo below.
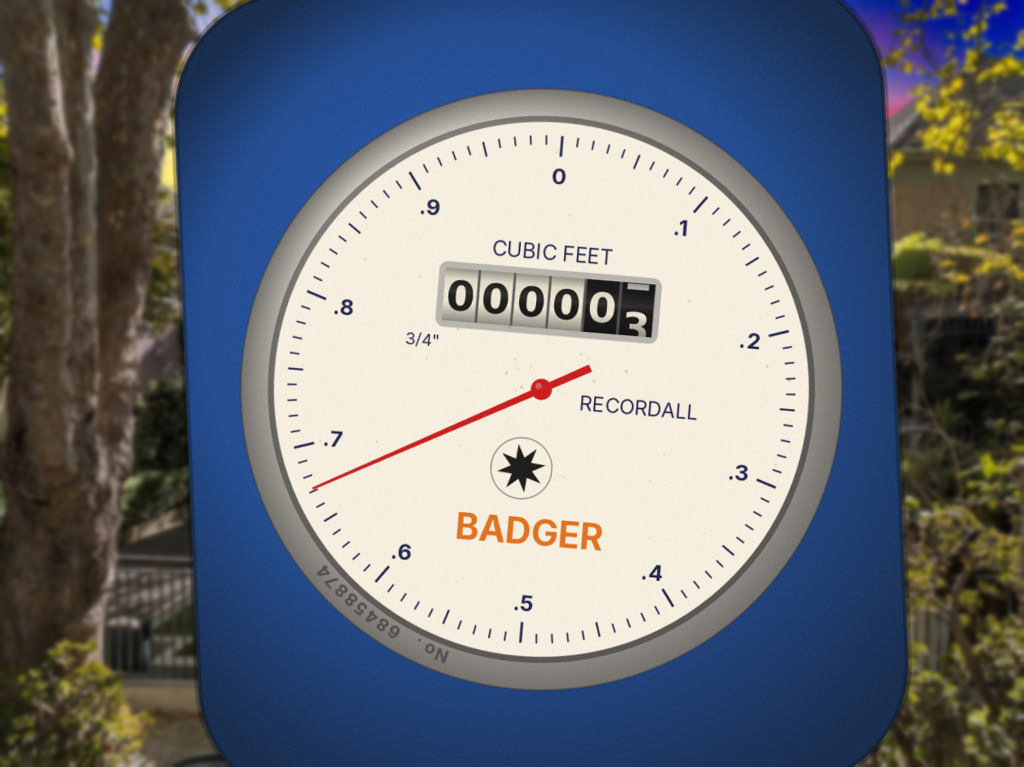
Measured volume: 2.67 ft³
